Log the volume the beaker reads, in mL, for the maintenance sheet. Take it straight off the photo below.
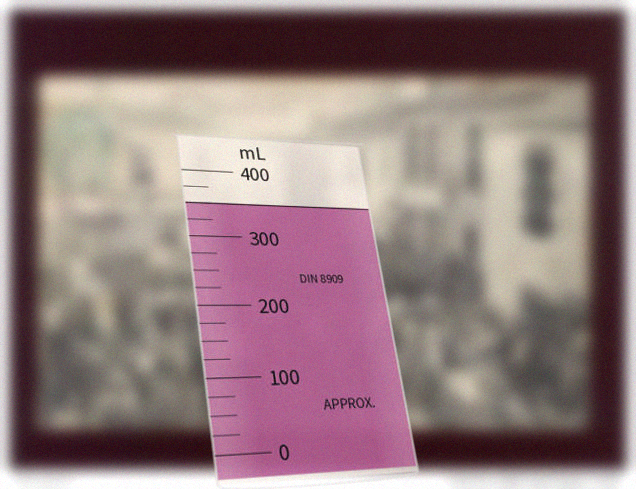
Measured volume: 350 mL
